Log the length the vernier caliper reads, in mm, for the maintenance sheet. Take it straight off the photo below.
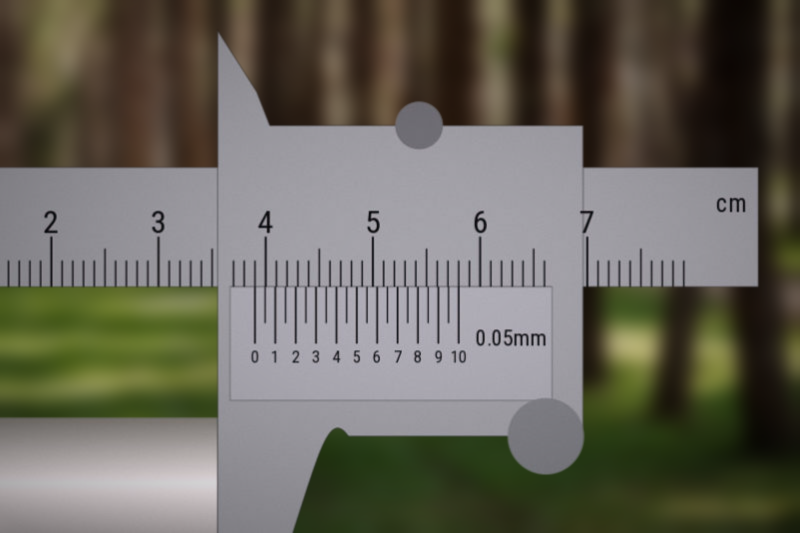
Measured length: 39.0 mm
